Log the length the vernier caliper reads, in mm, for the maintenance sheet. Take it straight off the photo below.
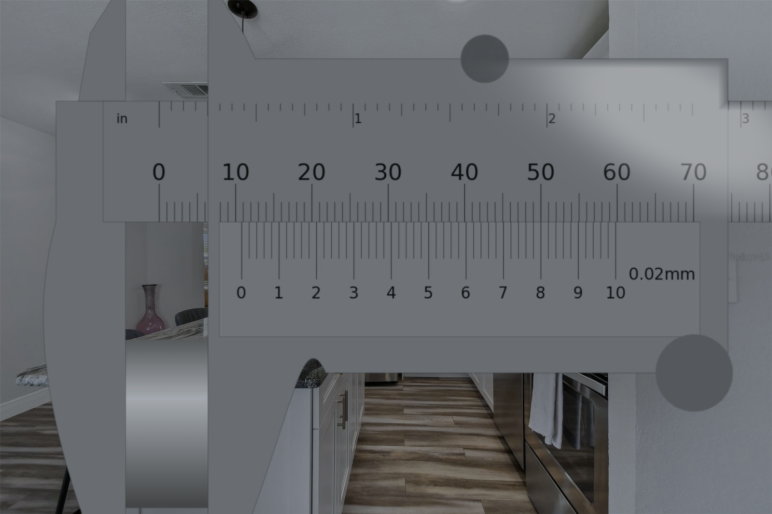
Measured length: 10.8 mm
